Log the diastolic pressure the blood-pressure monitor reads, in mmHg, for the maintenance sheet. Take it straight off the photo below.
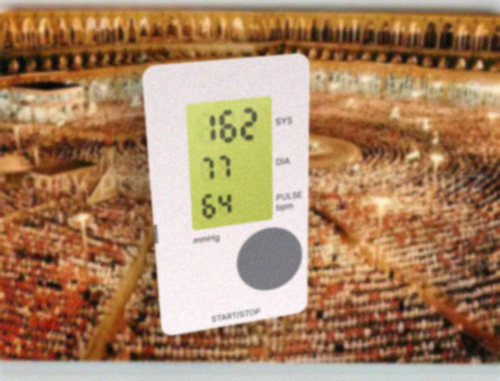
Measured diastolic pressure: 77 mmHg
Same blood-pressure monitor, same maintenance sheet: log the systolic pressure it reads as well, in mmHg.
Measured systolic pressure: 162 mmHg
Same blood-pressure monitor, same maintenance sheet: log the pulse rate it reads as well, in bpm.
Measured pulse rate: 64 bpm
